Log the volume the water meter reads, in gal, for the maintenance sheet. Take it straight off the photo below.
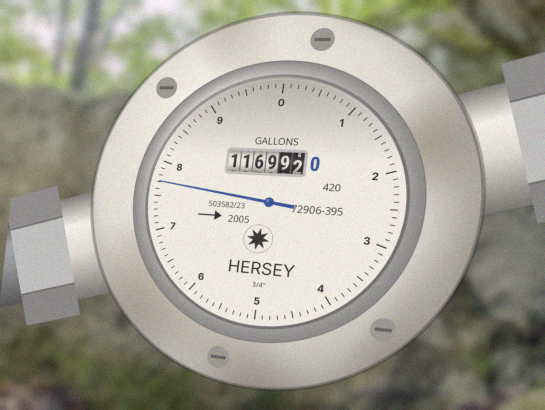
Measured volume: 1169917.7 gal
